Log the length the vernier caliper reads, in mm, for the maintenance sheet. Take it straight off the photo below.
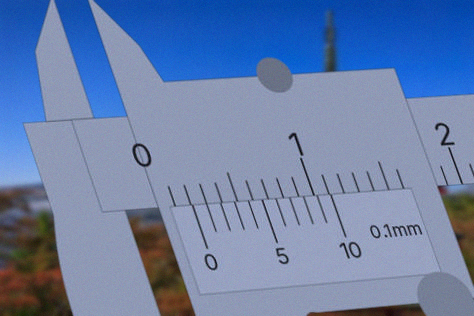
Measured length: 2.1 mm
